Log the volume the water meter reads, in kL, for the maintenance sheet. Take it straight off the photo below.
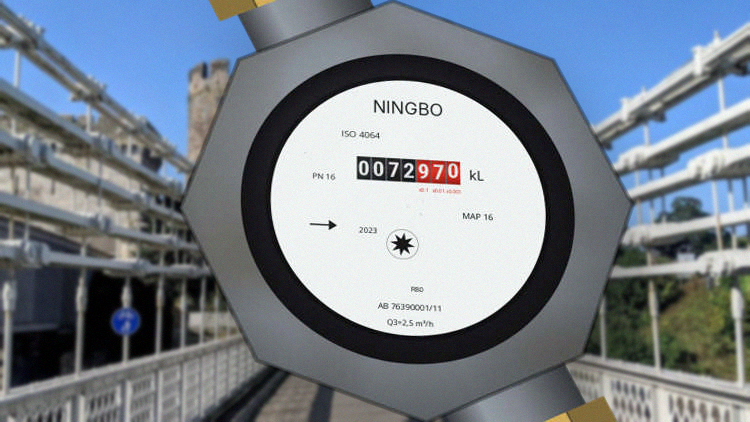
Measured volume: 72.970 kL
